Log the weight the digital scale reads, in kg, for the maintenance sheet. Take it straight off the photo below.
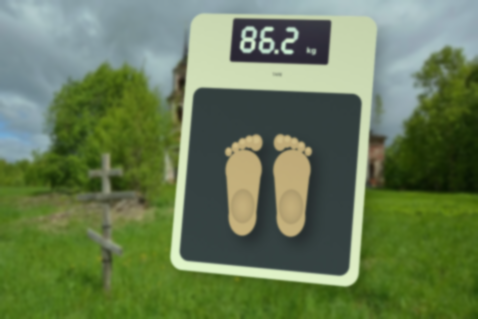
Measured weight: 86.2 kg
